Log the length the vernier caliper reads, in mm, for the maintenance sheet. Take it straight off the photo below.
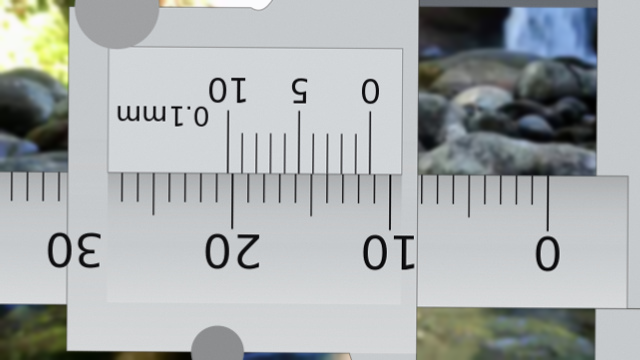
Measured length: 11.3 mm
